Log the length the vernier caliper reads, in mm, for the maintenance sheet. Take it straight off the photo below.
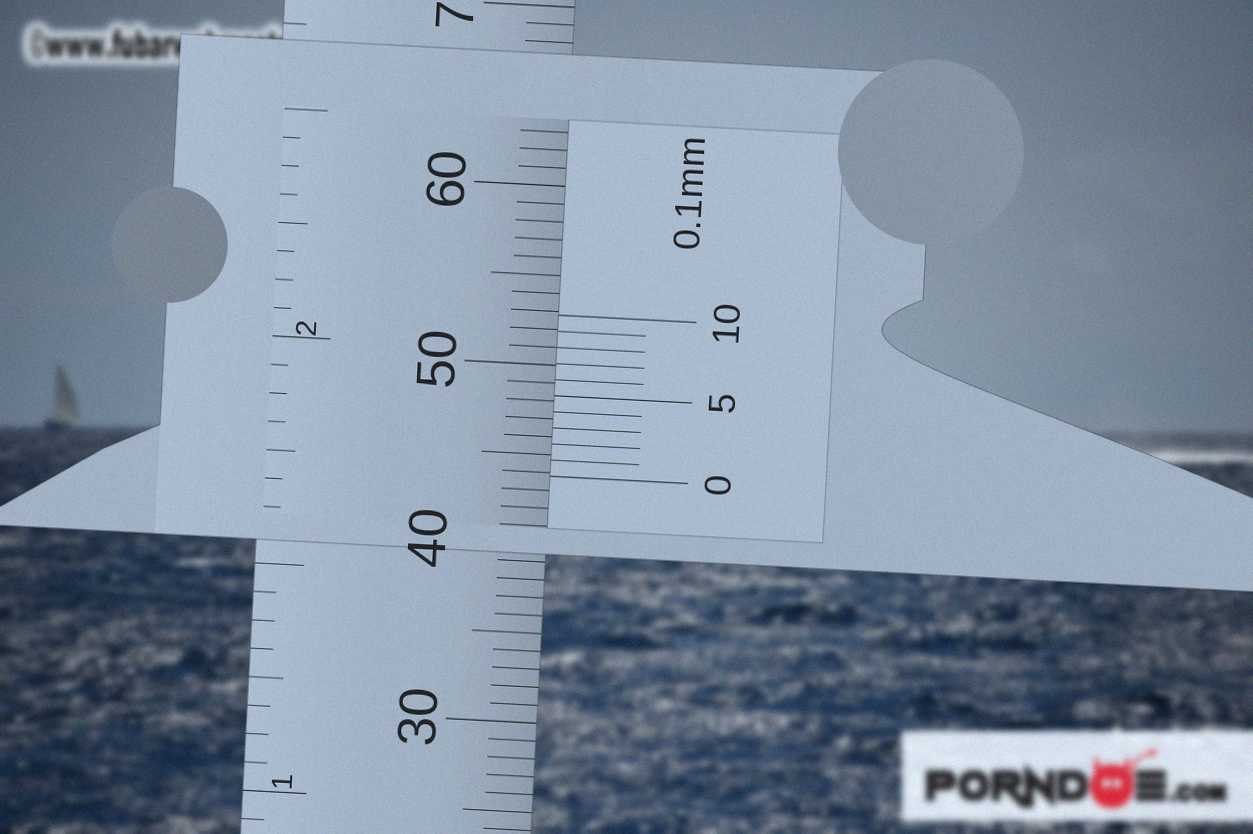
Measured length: 43.8 mm
